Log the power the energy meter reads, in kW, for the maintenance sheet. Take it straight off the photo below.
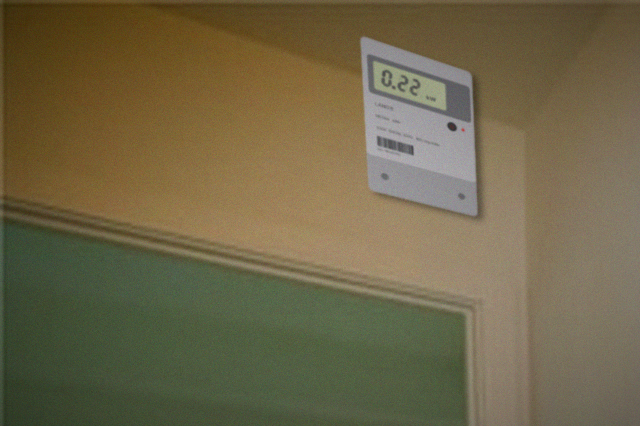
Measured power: 0.22 kW
